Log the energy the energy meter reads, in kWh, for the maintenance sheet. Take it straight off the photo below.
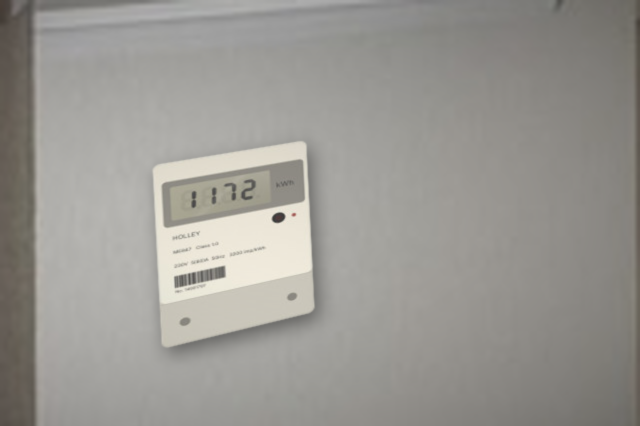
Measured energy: 1172 kWh
